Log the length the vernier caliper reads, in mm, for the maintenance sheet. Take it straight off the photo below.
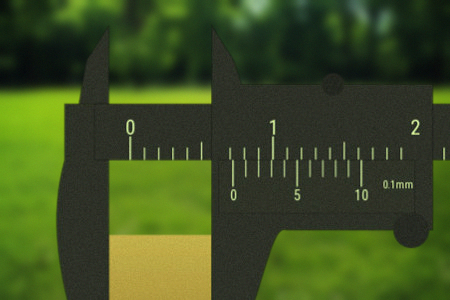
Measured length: 7.2 mm
